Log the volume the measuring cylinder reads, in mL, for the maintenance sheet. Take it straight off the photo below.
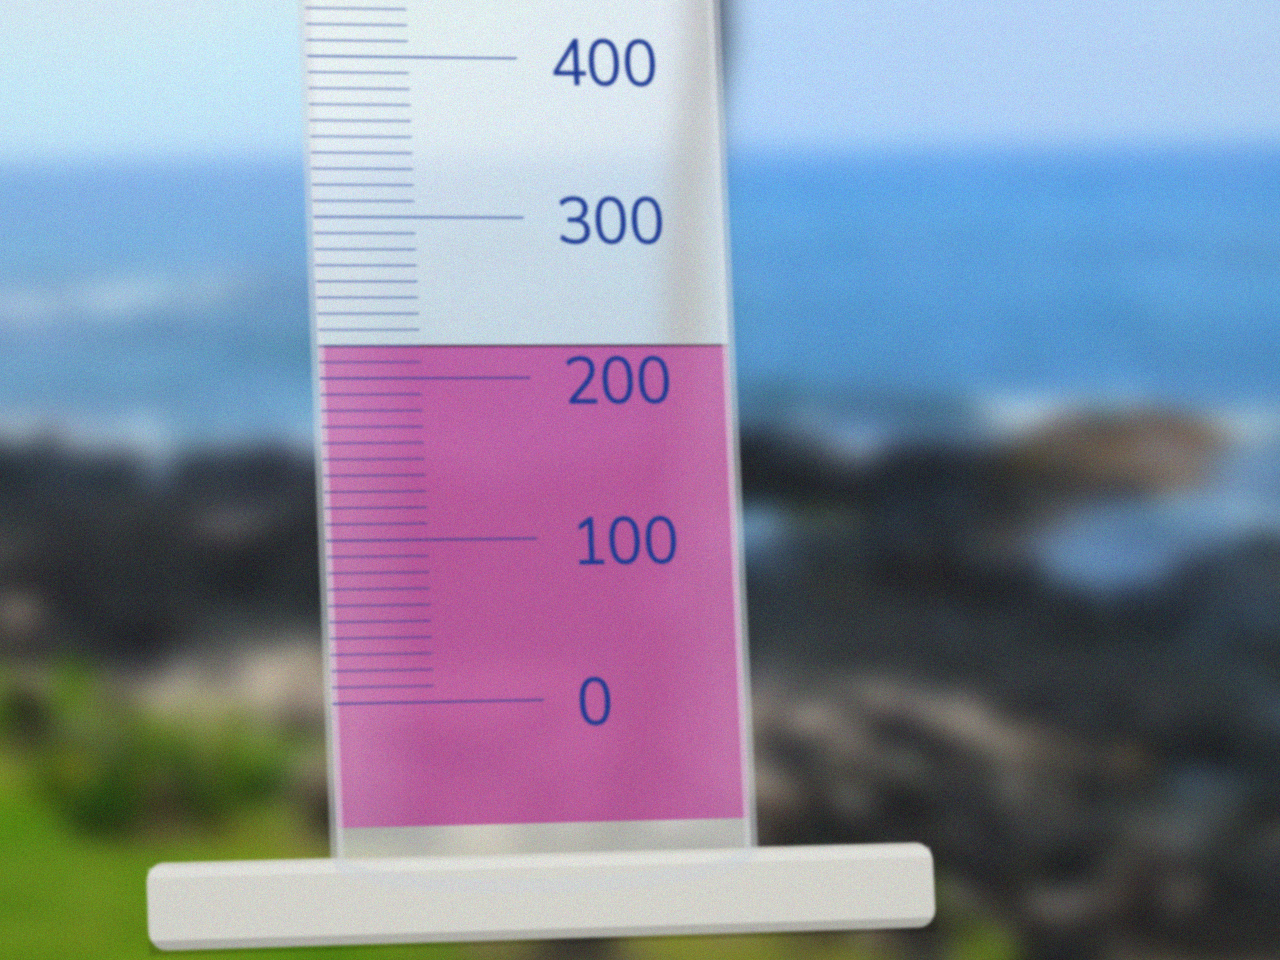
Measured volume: 220 mL
